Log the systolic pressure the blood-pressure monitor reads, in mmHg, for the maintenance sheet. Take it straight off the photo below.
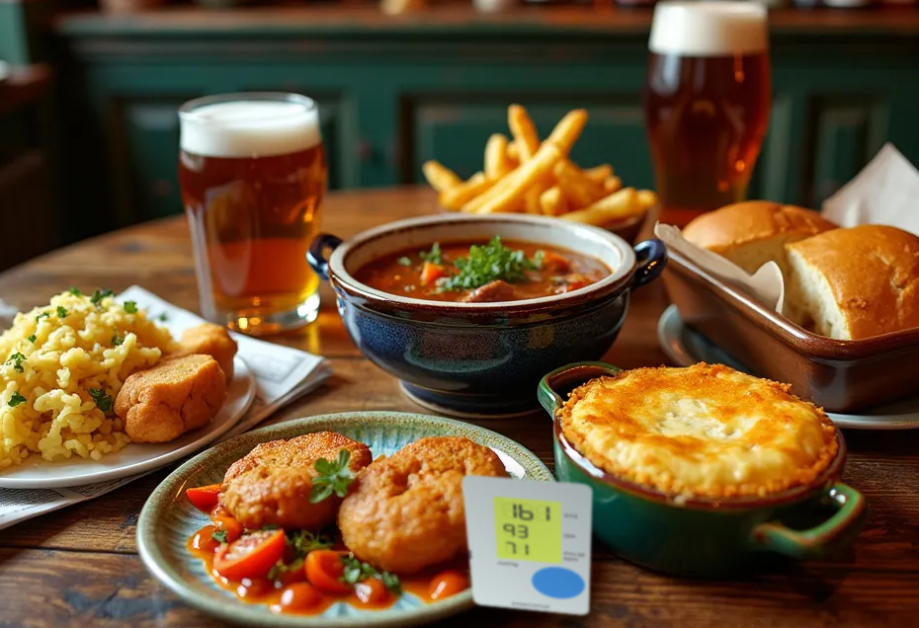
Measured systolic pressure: 161 mmHg
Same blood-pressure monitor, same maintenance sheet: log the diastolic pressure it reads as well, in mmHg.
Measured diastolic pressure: 93 mmHg
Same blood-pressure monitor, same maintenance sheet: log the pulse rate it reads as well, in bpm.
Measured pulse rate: 71 bpm
